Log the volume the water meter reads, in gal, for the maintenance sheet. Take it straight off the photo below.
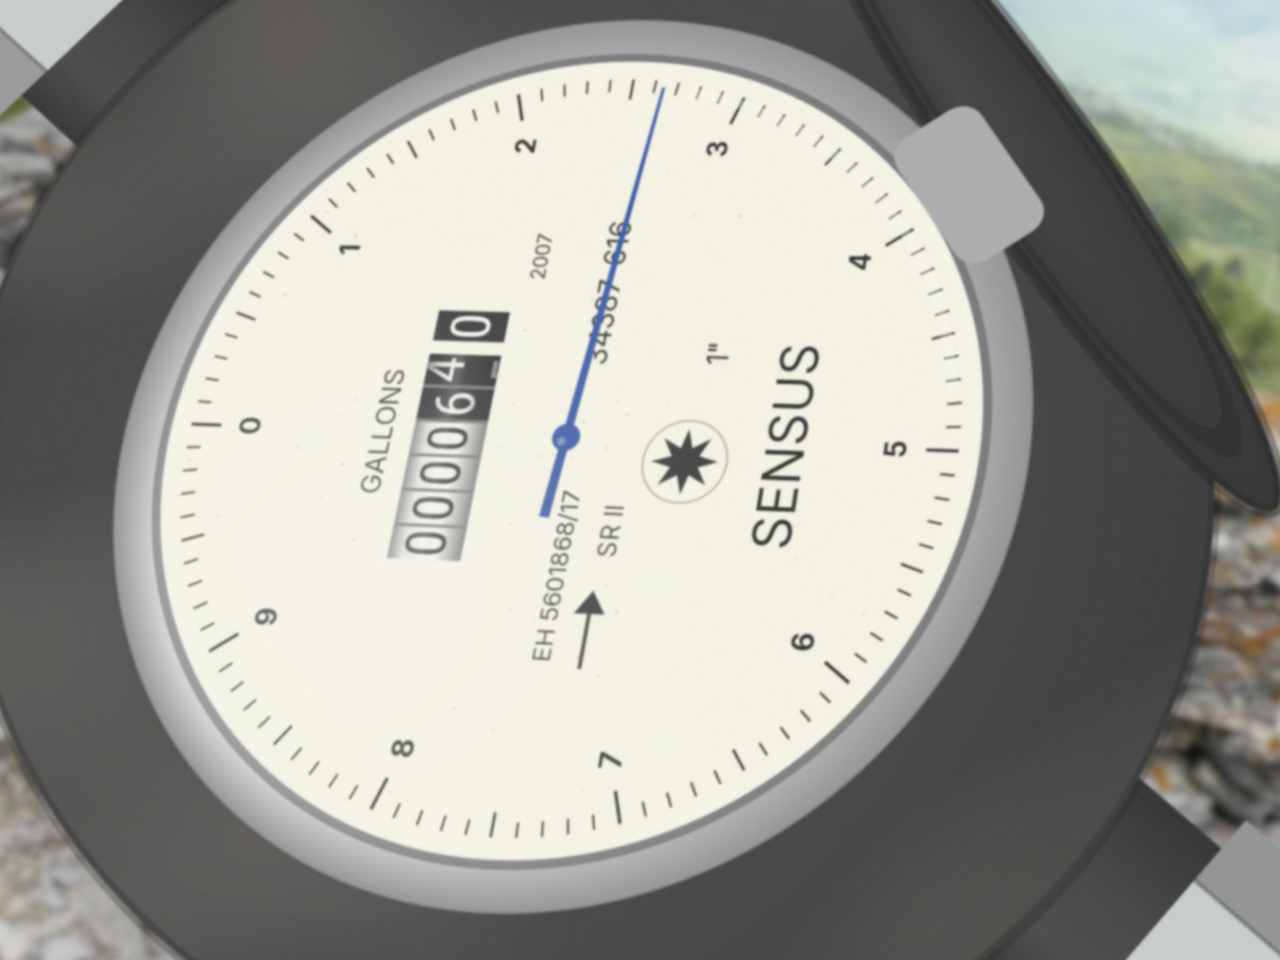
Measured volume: 642.6 gal
